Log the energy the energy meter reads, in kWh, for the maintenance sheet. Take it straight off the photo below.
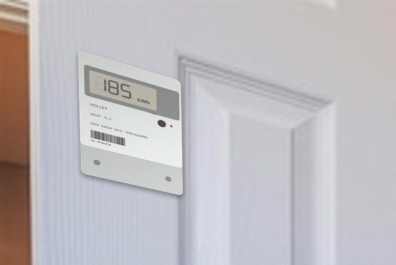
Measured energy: 185 kWh
